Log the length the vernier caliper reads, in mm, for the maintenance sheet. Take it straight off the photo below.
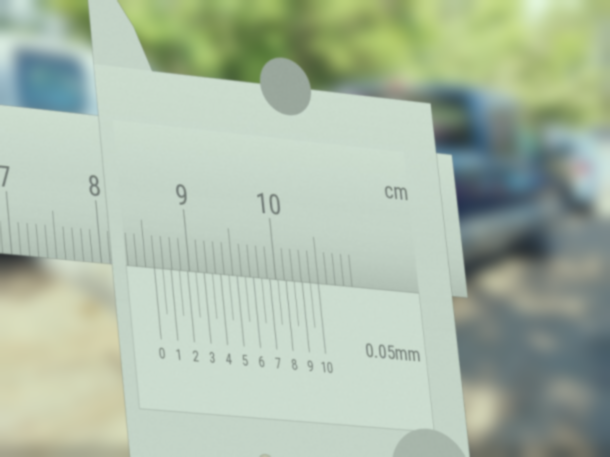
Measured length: 86.0 mm
